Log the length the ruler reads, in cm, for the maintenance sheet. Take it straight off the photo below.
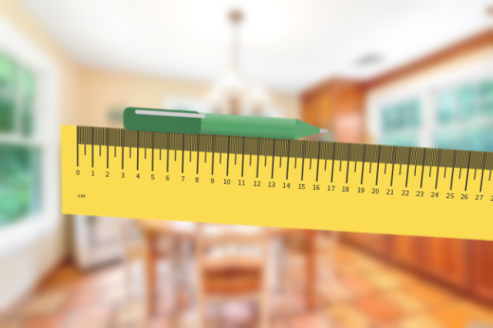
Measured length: 13.5 cm
